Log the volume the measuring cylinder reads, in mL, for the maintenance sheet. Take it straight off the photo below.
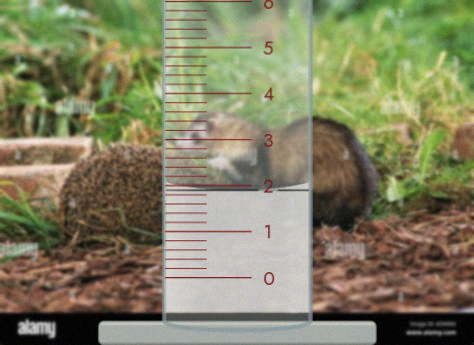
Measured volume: 1.9 mL
